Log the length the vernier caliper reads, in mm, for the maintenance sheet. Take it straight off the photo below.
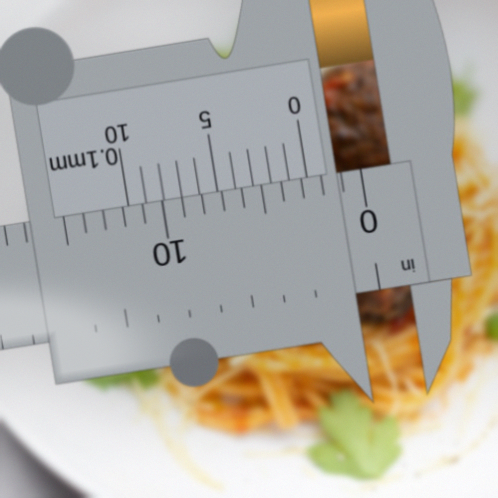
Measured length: 2.7 mm
